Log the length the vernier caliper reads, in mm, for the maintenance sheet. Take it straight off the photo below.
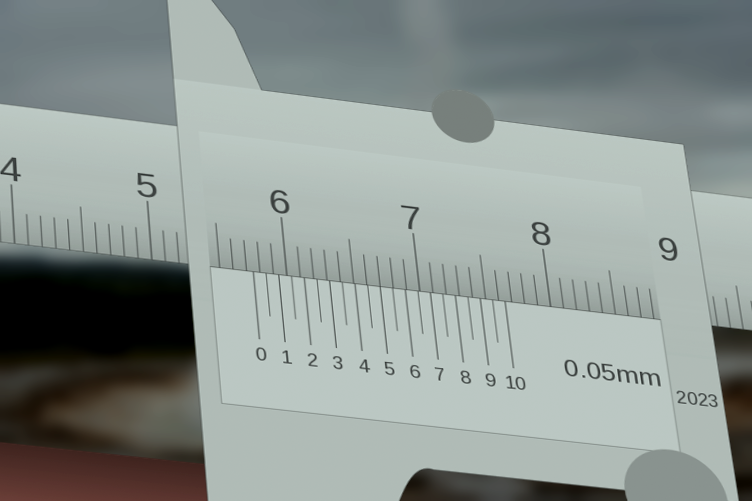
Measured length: 57.5 mm
